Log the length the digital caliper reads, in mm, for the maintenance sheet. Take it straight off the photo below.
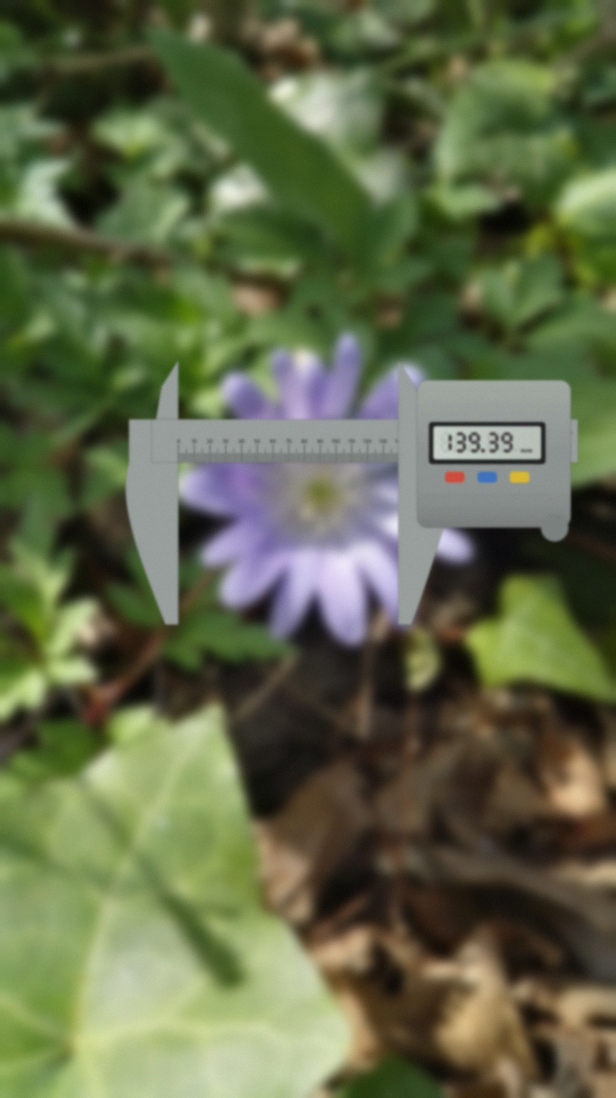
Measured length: 139.39 mm
